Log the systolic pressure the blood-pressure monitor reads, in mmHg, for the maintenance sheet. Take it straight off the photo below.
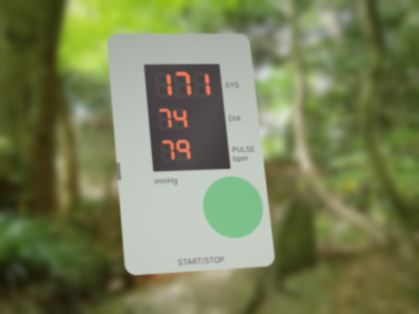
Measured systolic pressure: 171 mmHg
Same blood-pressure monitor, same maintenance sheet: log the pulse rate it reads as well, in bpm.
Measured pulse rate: 79 bpm
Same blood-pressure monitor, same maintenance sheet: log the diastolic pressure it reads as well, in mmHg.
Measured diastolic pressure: 74 mmHg
